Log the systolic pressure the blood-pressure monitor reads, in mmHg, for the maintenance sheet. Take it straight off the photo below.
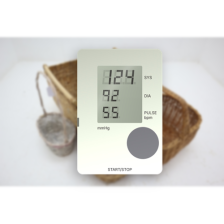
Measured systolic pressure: 124 mmHg
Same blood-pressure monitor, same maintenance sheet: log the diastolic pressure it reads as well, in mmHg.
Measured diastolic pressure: 92 mmHg
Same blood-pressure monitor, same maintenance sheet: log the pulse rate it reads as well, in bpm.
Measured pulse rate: 55 bpm
